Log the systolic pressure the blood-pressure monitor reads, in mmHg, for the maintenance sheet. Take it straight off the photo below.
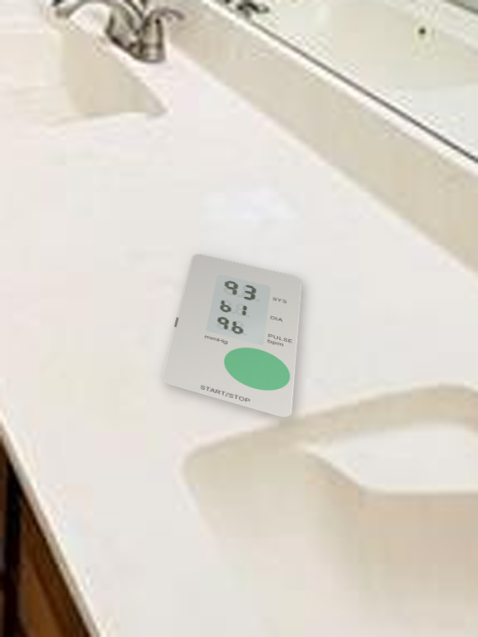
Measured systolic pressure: 93 mmHg
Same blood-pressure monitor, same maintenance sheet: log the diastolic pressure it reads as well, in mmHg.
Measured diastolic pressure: 61 mmHg
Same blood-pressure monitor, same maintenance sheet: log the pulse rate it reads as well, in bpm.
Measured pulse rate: 96 bpm
